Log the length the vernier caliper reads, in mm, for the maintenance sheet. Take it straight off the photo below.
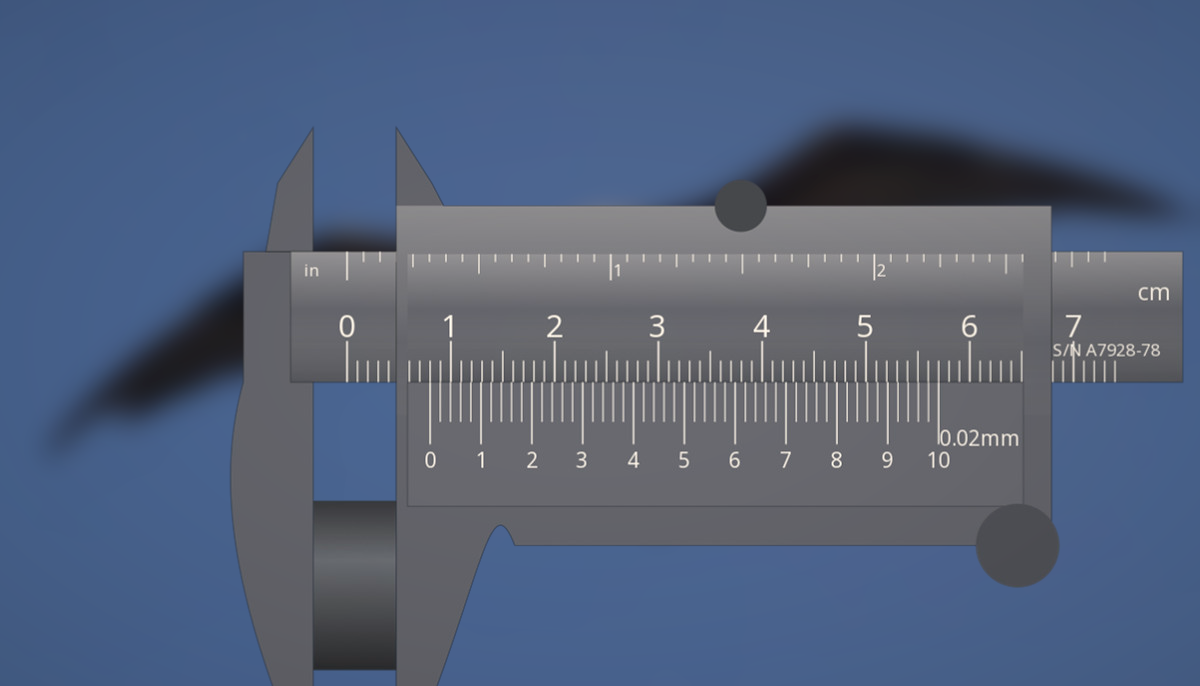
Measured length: 8.0 mm
